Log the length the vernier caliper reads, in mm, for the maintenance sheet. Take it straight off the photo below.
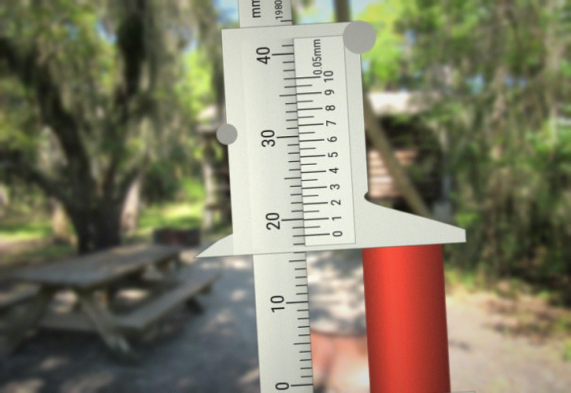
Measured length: 18.0 mm
